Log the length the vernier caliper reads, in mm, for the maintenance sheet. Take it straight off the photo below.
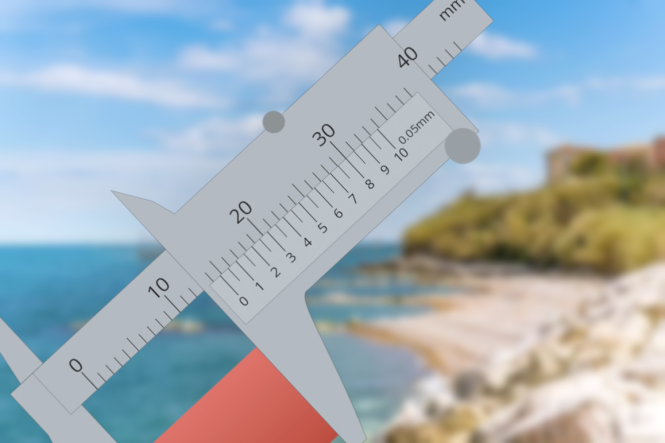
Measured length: 14.8 mm
